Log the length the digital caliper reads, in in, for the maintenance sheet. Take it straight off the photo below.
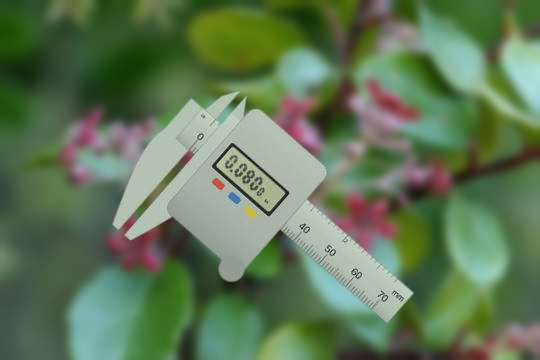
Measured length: 0.0800 in
